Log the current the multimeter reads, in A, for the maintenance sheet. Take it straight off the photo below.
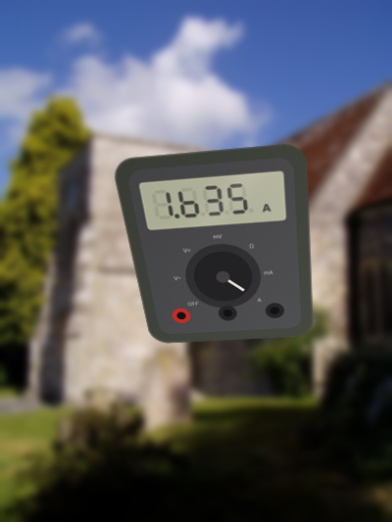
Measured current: 1.635 A
